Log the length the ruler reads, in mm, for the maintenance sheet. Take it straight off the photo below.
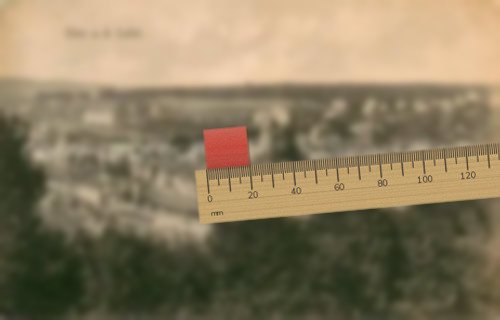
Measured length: 20 mm
